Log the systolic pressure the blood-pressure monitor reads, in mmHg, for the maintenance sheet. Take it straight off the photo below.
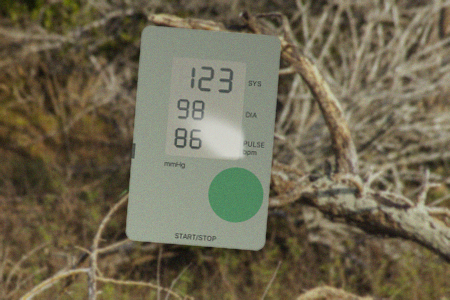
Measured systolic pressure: 123 mmHg
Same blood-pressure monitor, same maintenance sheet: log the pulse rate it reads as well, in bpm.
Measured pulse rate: 86 bpm
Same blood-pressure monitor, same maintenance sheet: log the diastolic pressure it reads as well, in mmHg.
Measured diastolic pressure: 98 mmHg
